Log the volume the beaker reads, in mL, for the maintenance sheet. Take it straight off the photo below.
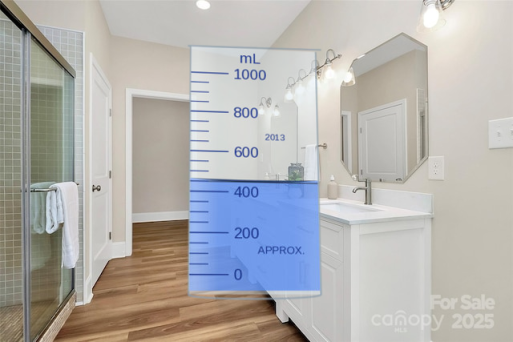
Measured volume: 450 mL
